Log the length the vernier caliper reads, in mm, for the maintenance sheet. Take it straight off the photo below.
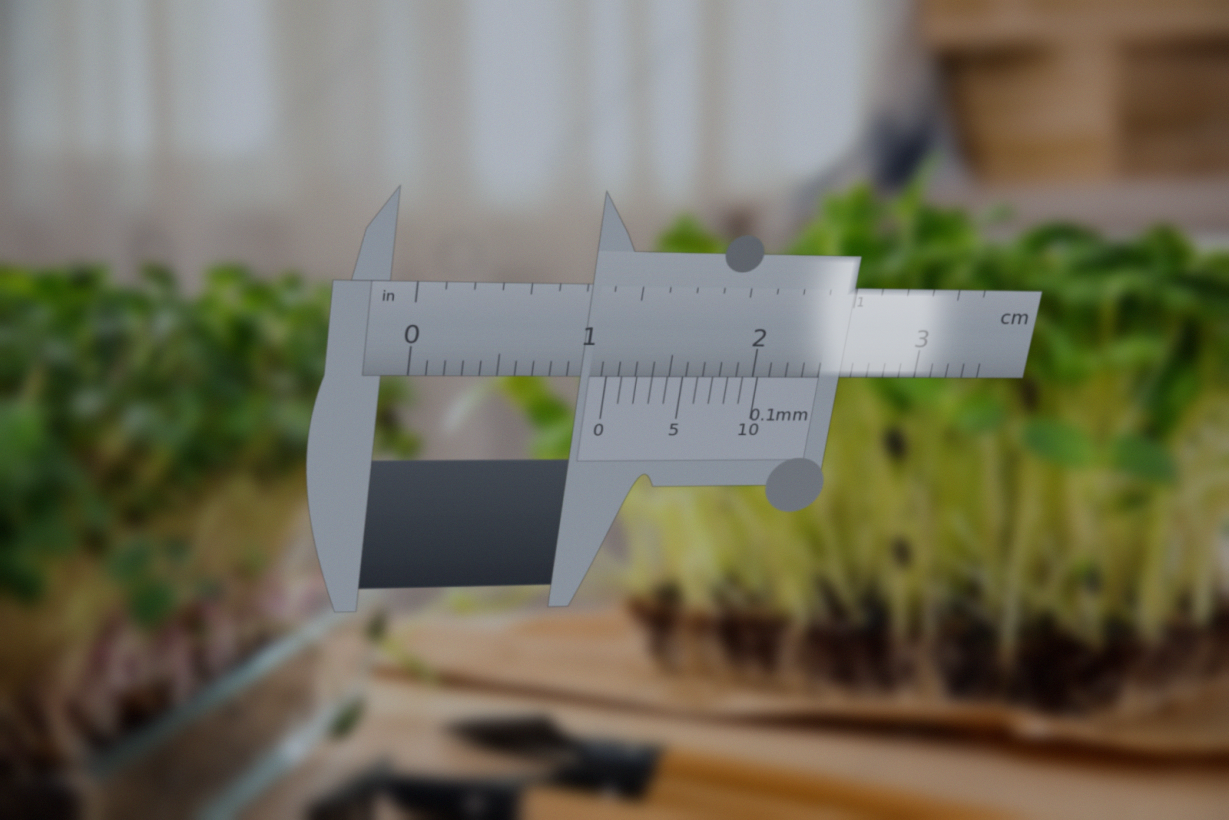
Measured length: 11.3 mm
